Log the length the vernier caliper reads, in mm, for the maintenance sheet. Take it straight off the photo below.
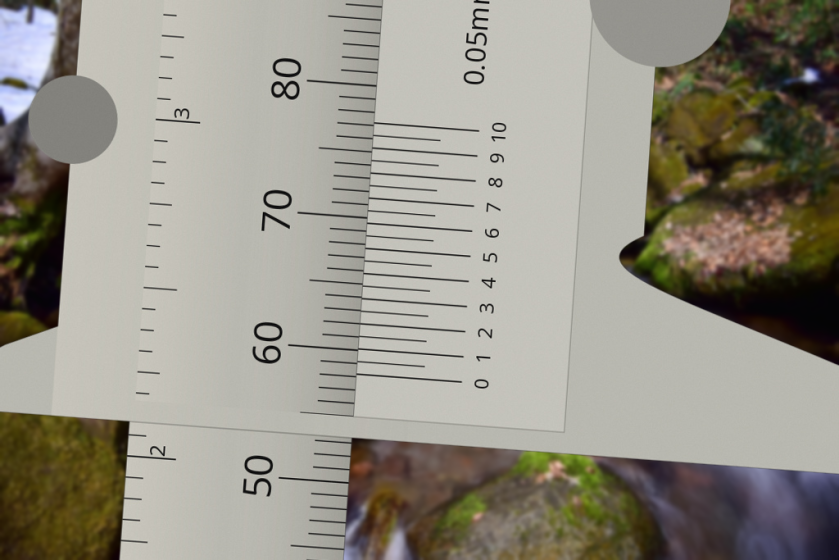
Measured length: 58.2 mm
